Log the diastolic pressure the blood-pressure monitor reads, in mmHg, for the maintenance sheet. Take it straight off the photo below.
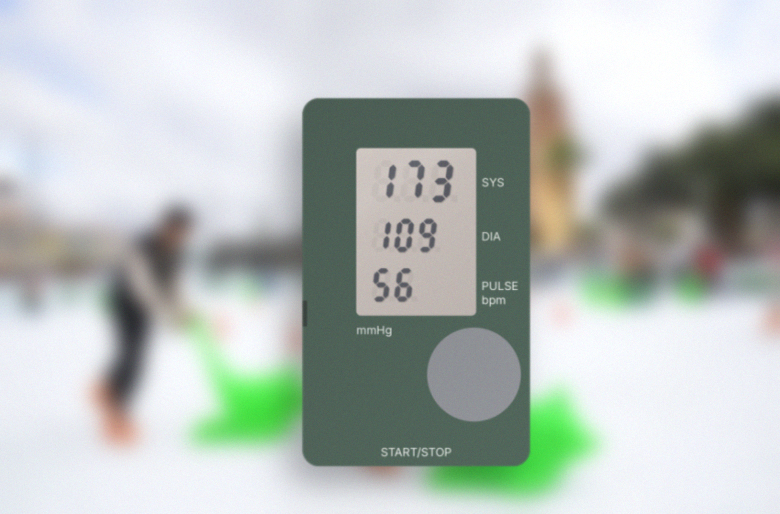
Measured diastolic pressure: 109 mmHg
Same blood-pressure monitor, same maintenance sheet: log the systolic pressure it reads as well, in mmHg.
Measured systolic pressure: 173 mmHg
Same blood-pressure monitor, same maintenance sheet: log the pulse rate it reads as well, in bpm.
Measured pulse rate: 56 bpm
